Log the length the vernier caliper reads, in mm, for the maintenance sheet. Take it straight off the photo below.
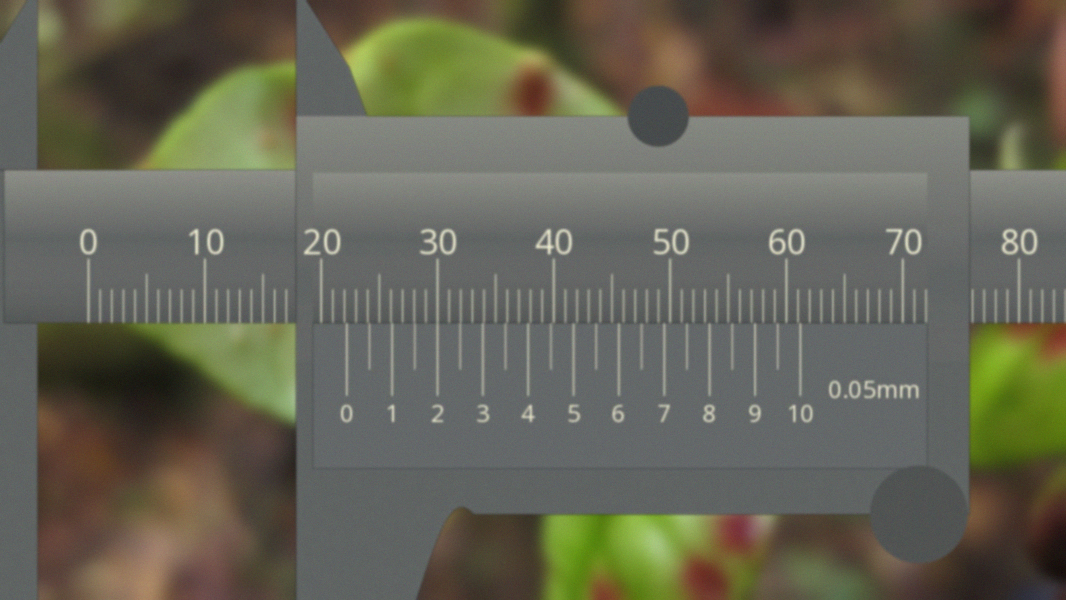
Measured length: 22.2 mm
